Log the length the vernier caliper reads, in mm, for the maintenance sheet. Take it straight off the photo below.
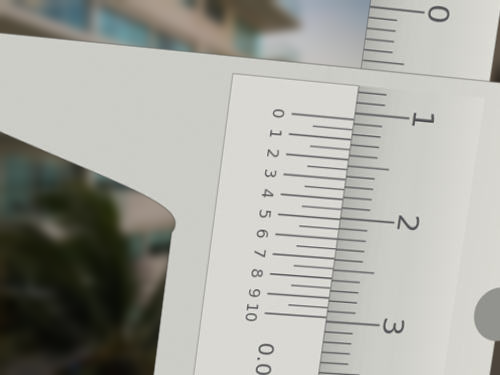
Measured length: 10.6 mm
